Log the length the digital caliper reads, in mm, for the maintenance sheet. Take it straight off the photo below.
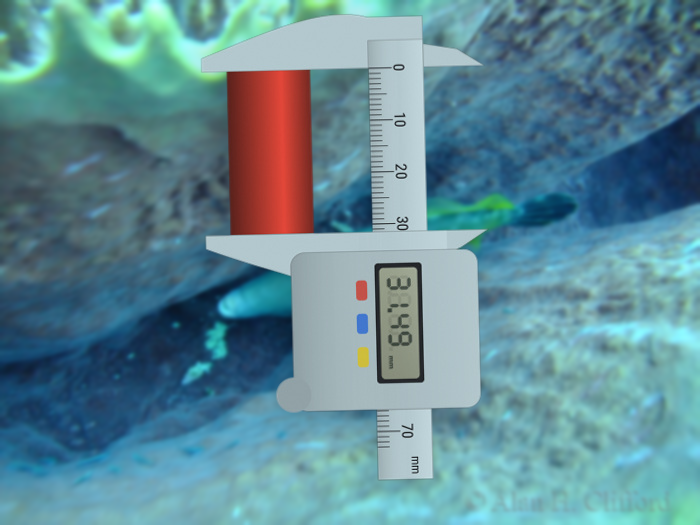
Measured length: 31.49 mm
